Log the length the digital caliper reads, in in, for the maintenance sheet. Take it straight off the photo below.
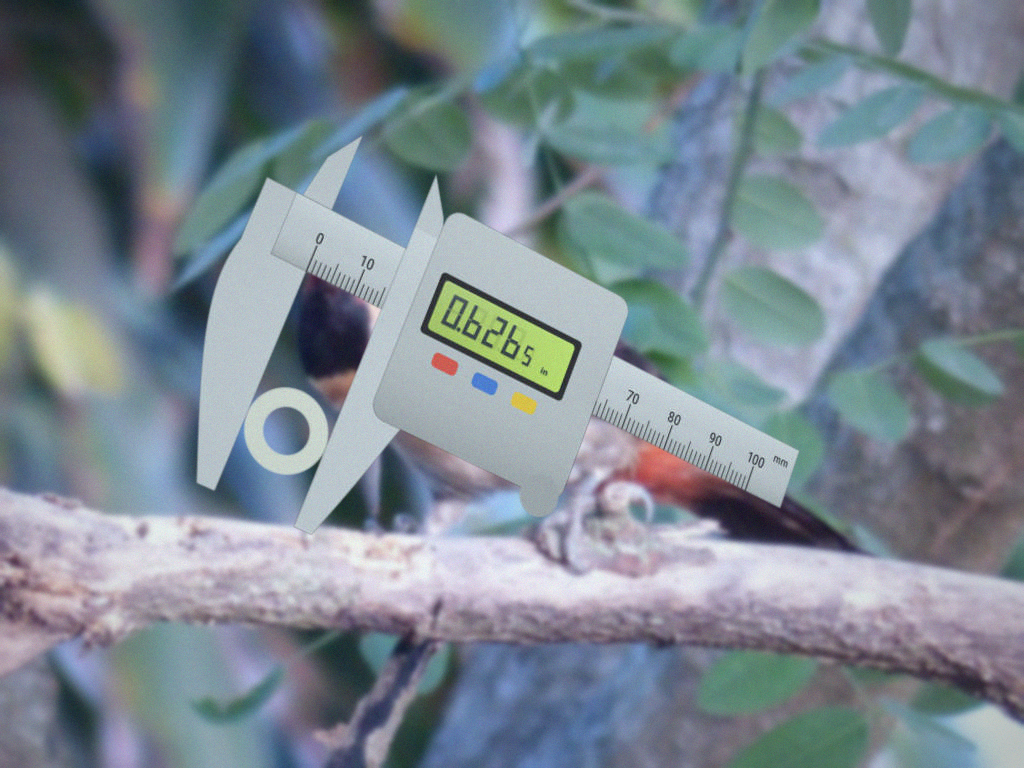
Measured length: 0.6265 in
